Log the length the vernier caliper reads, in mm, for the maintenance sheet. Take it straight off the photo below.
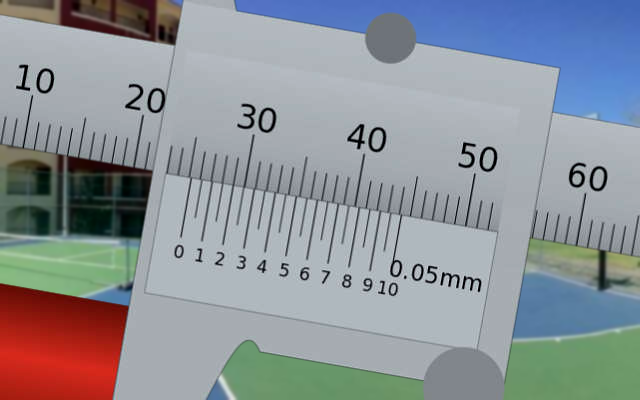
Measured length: 25.2 mm
